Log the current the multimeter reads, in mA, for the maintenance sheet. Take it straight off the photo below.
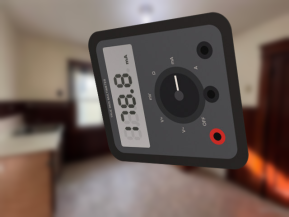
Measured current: 178.8 mA
